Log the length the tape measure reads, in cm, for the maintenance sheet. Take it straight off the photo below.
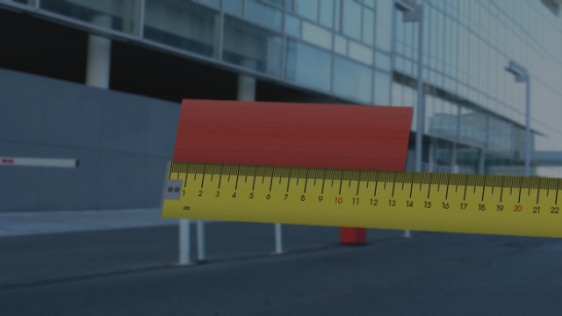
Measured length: 13.5 cm
